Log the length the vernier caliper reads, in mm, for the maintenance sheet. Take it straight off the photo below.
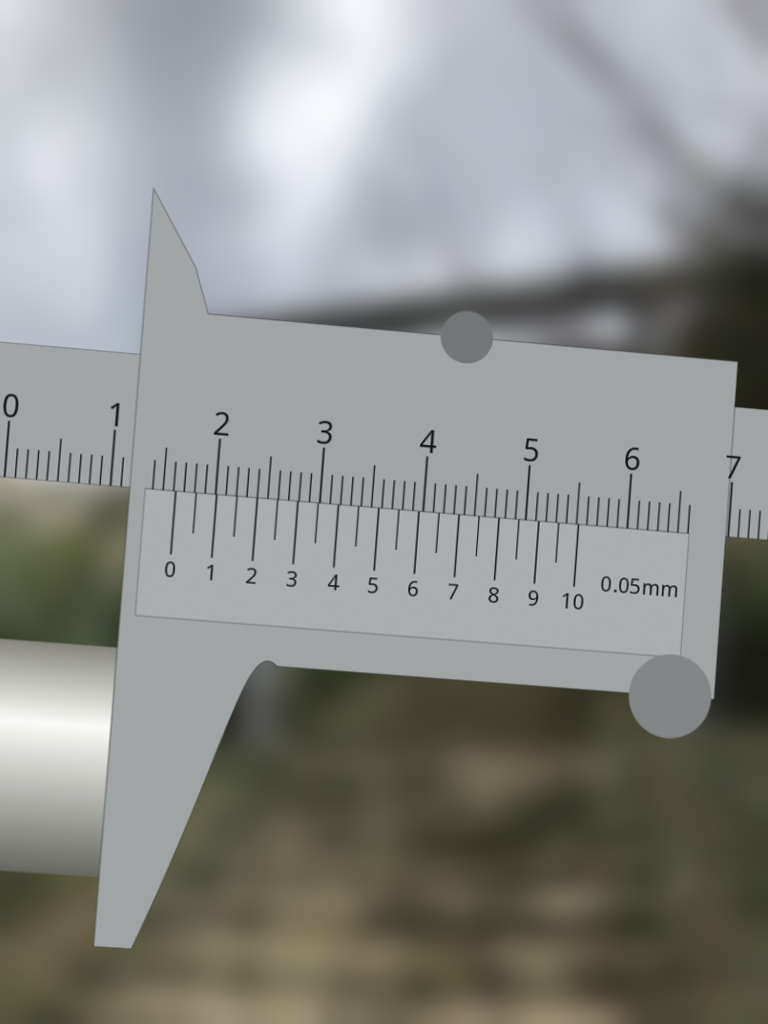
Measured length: 16.2 mm
